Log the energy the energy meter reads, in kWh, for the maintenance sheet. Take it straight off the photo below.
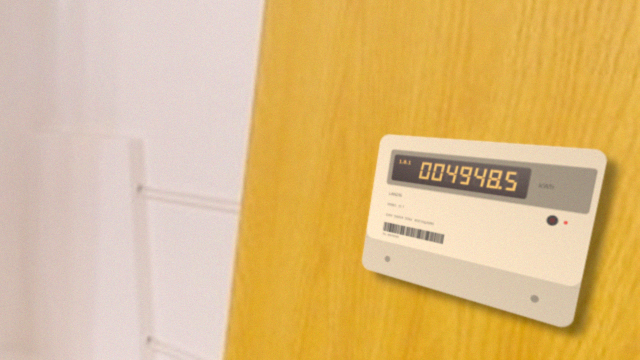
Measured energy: 4948.5 kWh
